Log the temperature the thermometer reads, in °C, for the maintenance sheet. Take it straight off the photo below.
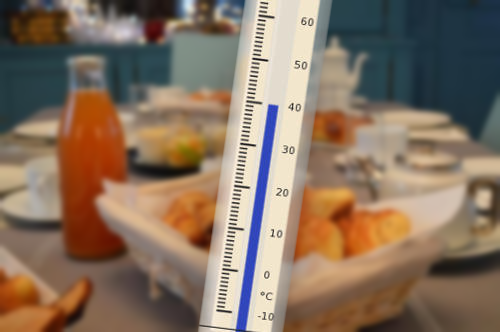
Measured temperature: 40 °C
